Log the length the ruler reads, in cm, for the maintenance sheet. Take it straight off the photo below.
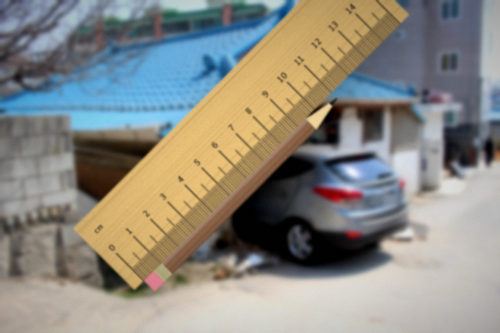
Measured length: 11 cm
